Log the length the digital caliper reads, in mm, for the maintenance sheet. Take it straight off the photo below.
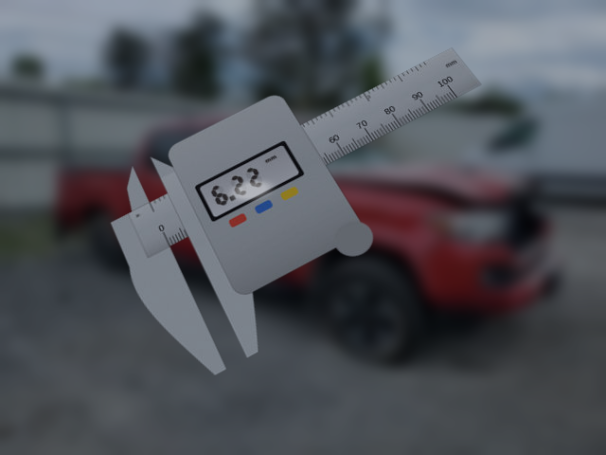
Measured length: 6.22 mm
